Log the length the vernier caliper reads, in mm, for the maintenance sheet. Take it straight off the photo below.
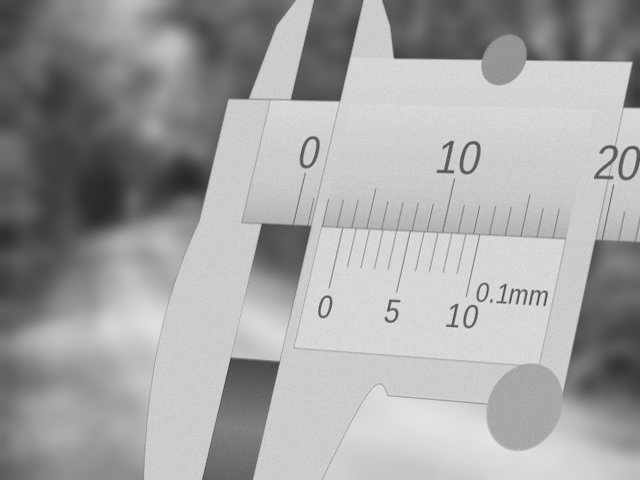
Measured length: 3.4 mm
